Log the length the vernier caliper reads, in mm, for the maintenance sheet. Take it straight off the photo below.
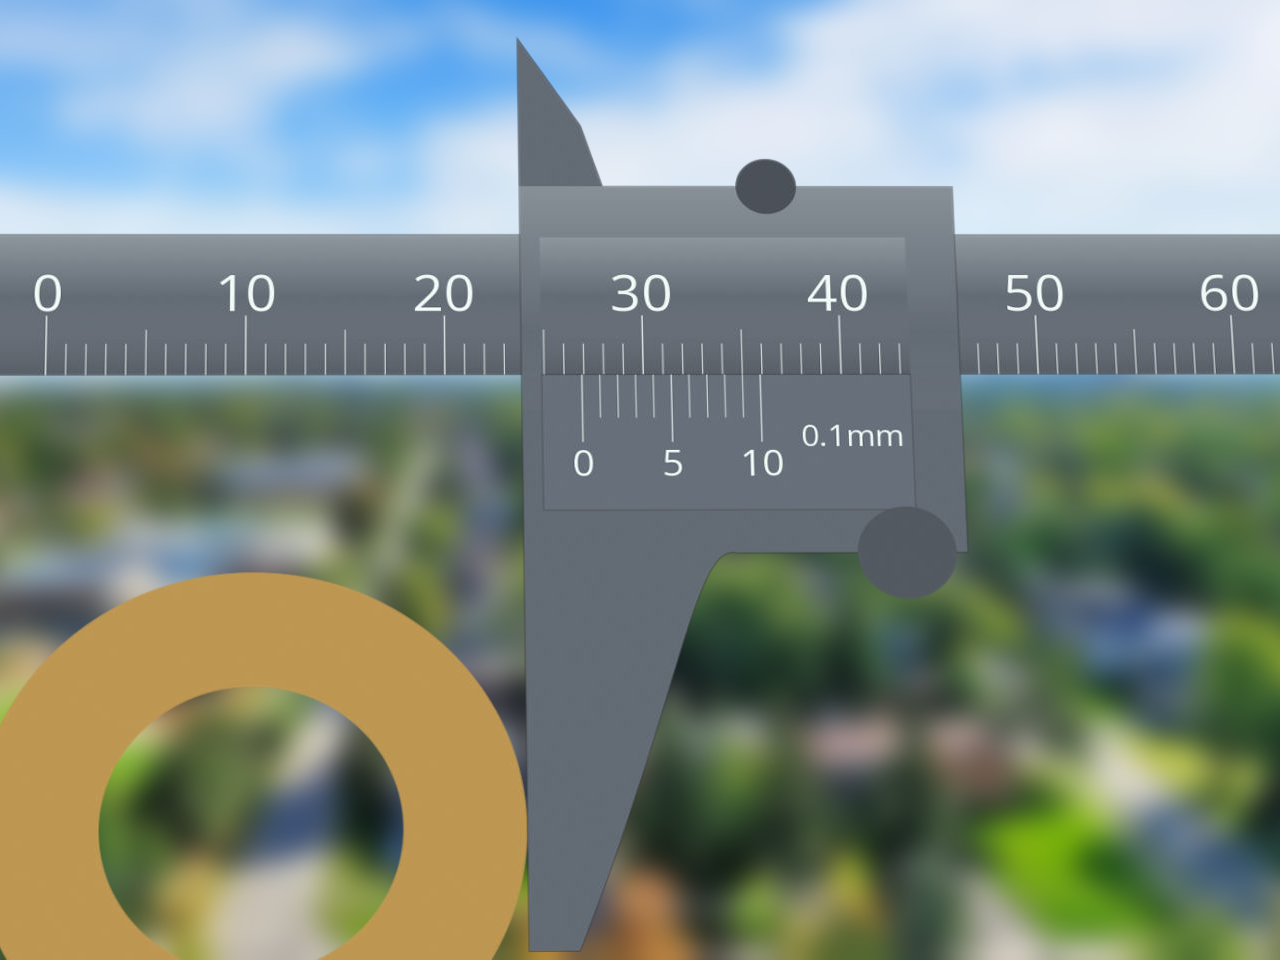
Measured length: 26.9 mm
